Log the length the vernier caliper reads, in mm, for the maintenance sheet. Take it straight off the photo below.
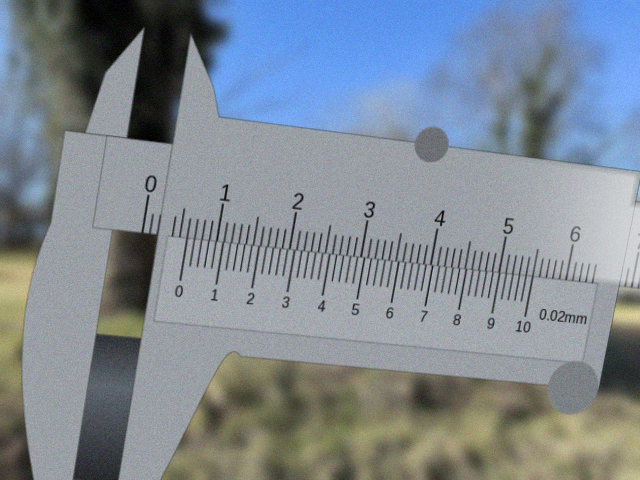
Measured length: 6.0 mm
